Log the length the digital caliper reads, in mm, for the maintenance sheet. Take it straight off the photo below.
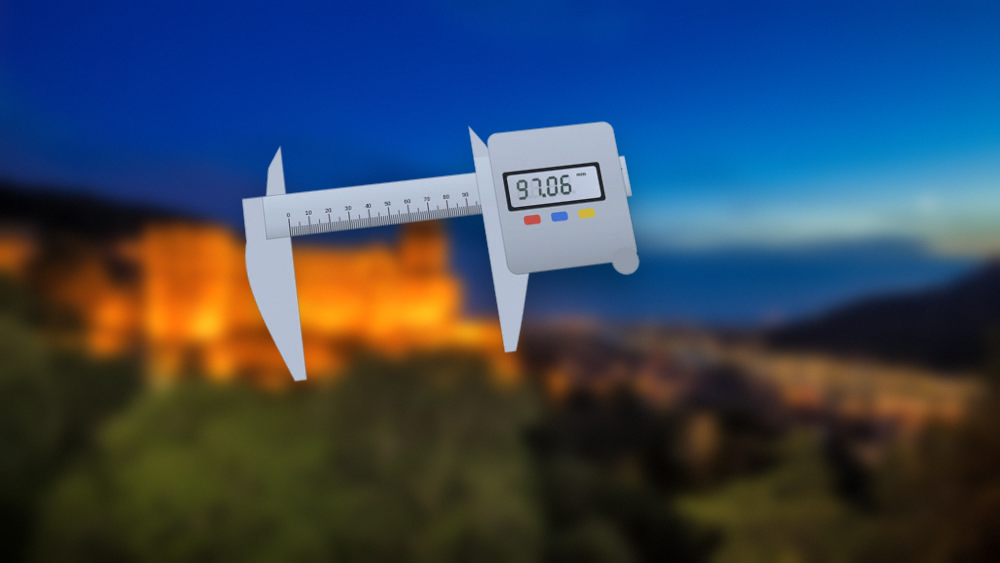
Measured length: 97.06 mm
